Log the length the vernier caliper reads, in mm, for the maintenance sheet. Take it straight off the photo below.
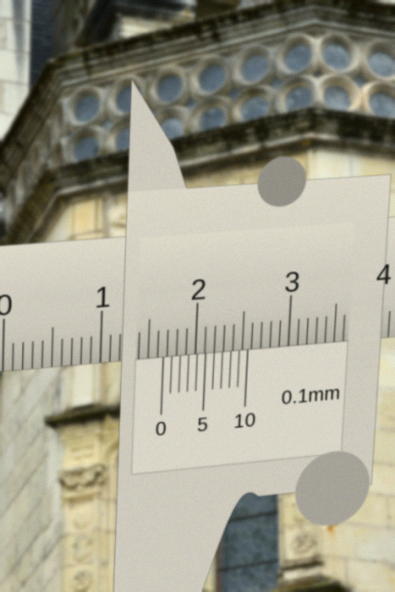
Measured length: 16.6 mm
